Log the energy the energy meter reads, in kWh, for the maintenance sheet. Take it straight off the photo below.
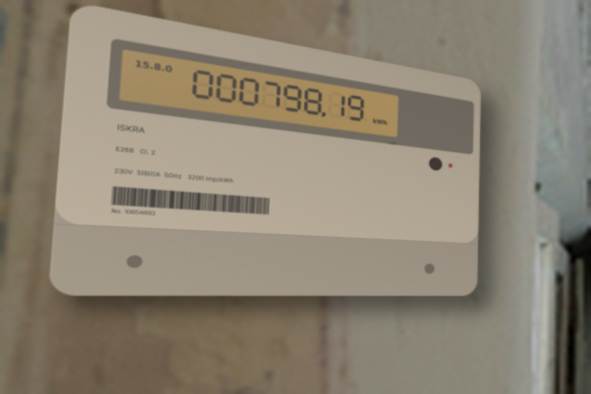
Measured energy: 798.19 kWh
